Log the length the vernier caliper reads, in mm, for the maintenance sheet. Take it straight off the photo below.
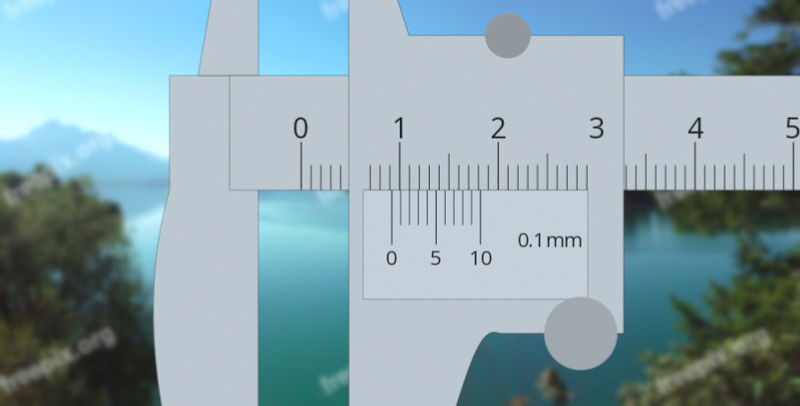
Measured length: 9.2 mm
